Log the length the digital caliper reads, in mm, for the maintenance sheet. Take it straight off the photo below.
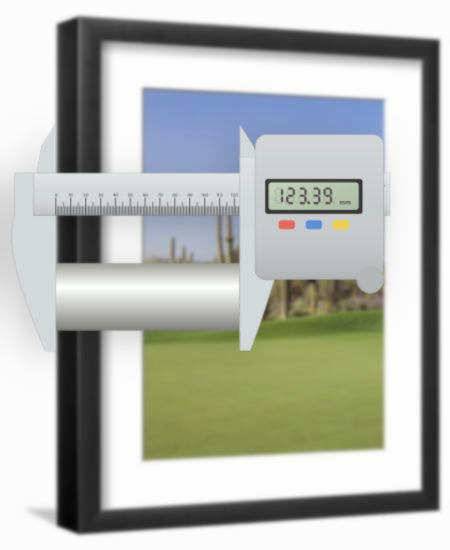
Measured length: 123.39 mm
